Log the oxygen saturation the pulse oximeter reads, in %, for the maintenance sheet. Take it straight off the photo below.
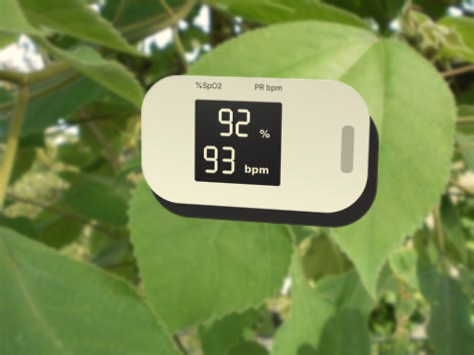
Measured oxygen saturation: 92 %
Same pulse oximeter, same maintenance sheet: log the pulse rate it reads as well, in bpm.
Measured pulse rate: 93 bpm
